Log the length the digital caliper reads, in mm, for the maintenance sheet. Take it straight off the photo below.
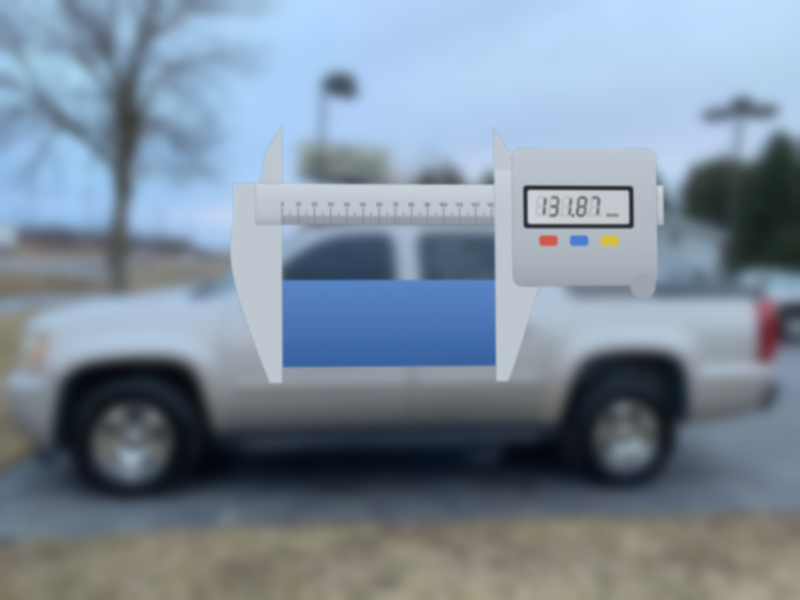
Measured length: 131.87 mm
